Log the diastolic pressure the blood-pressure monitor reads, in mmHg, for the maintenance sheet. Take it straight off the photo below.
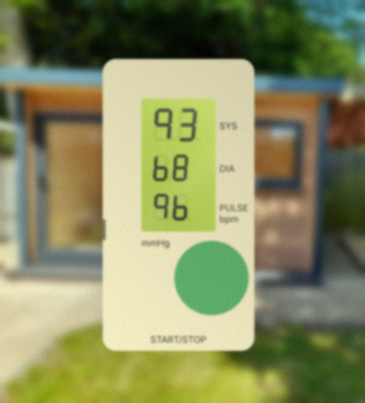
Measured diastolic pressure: 68 mmHg
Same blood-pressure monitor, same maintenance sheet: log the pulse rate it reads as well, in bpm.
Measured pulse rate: 96 bpm
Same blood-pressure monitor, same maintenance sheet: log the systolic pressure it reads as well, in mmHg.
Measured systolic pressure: 93 mmHg
